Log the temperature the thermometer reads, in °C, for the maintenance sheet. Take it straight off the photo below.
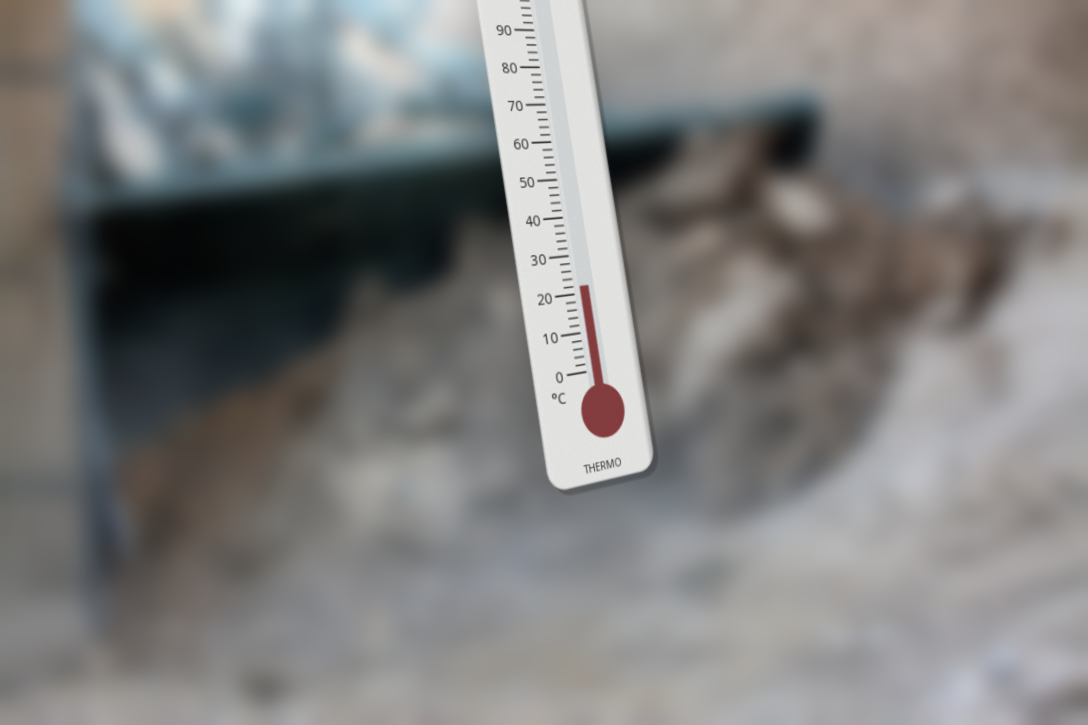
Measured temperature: 22 °C
